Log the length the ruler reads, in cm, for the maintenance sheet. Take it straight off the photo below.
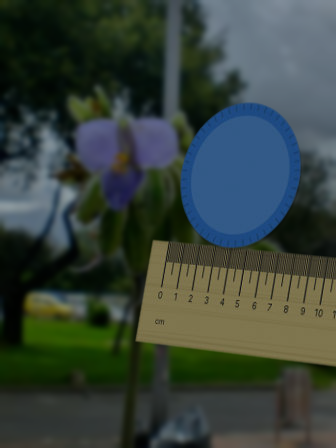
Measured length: 7.5 cm
